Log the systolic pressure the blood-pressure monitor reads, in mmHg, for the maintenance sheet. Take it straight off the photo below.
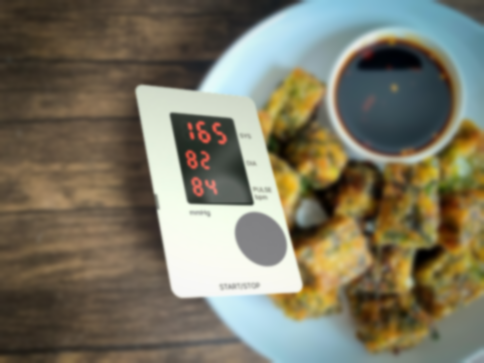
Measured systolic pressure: 165 mmHg
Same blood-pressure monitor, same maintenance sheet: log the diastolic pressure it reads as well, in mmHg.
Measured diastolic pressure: 82 mmHg
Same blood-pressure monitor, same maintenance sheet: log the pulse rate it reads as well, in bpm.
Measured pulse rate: 84 bpm
